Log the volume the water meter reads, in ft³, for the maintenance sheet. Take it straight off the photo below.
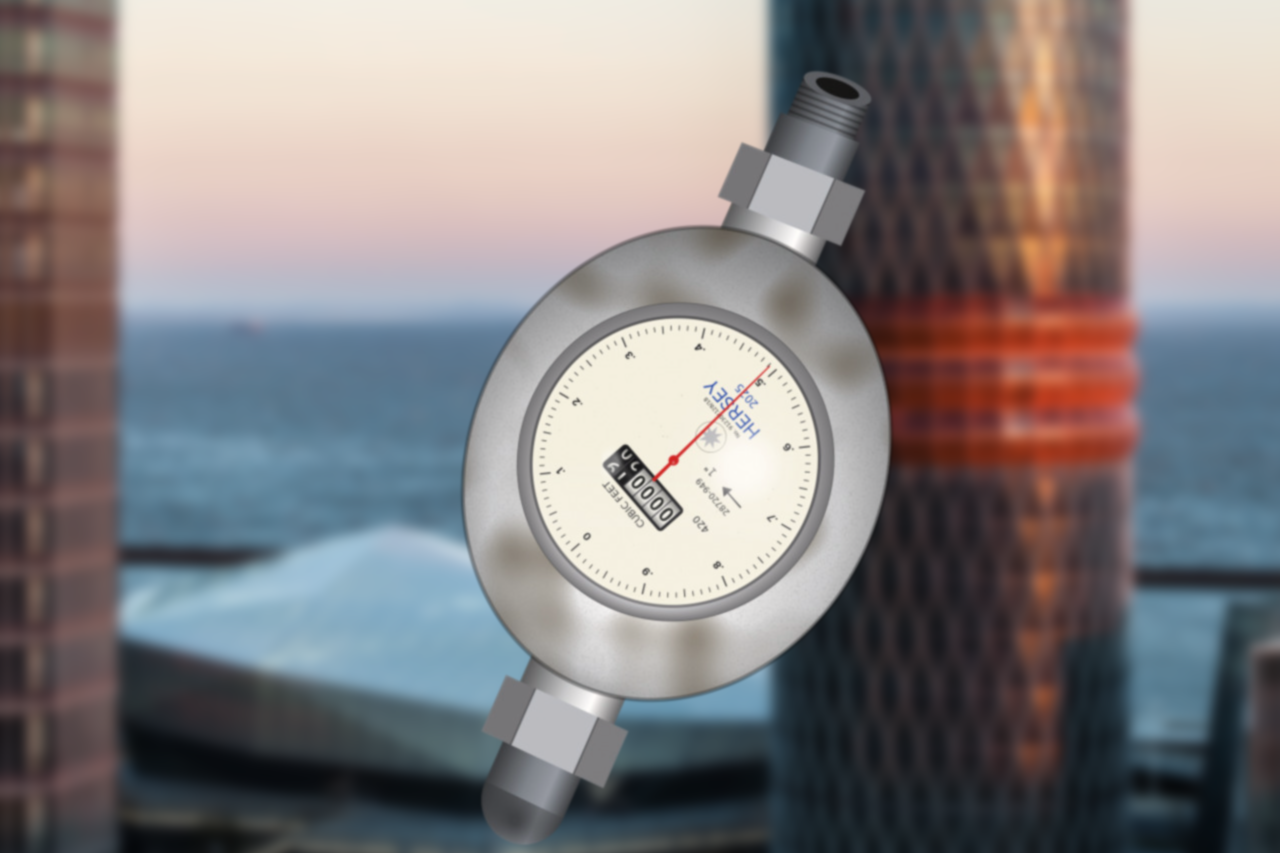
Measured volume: 19.49 ft³
